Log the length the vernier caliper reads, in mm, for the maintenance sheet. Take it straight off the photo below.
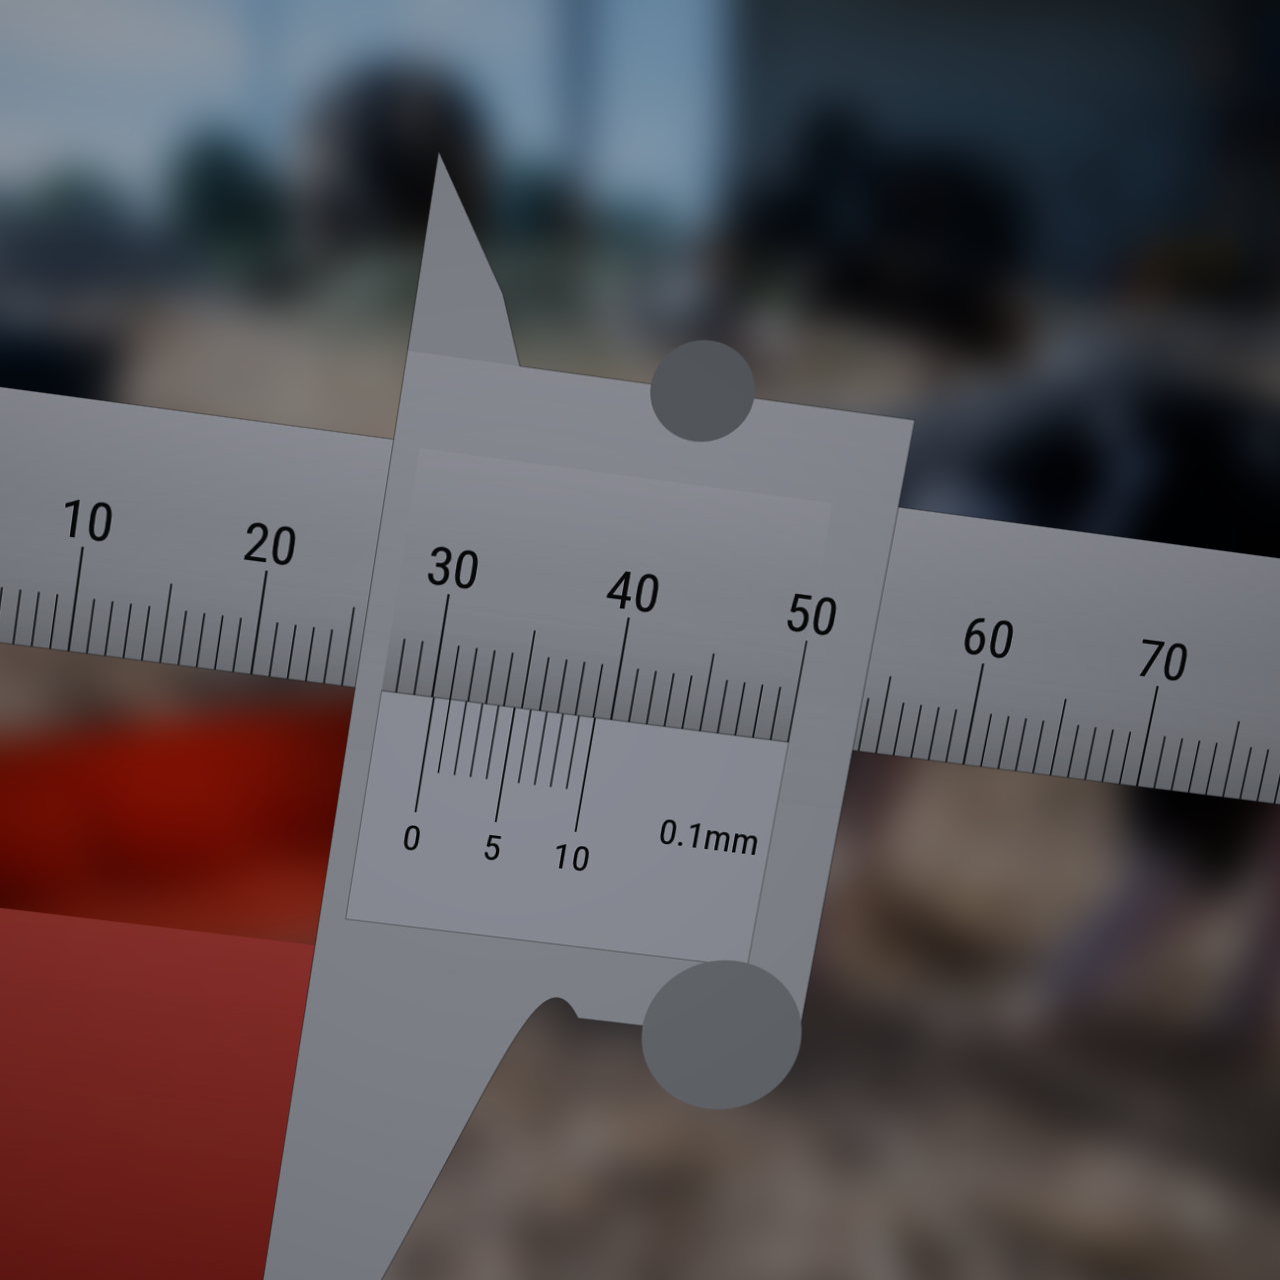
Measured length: 30.1 mm
